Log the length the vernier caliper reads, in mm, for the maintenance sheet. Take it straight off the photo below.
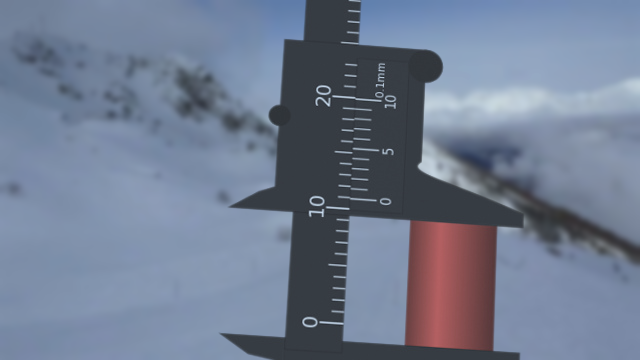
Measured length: 10.9 mm
